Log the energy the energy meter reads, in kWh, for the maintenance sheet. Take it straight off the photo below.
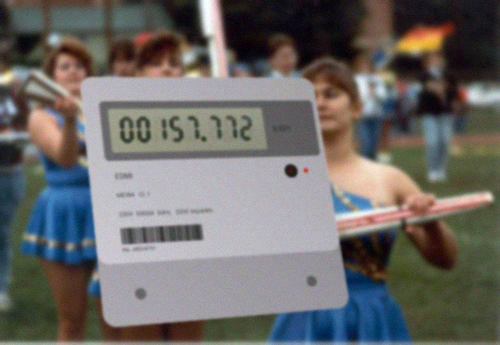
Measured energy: 157.772 kWh
